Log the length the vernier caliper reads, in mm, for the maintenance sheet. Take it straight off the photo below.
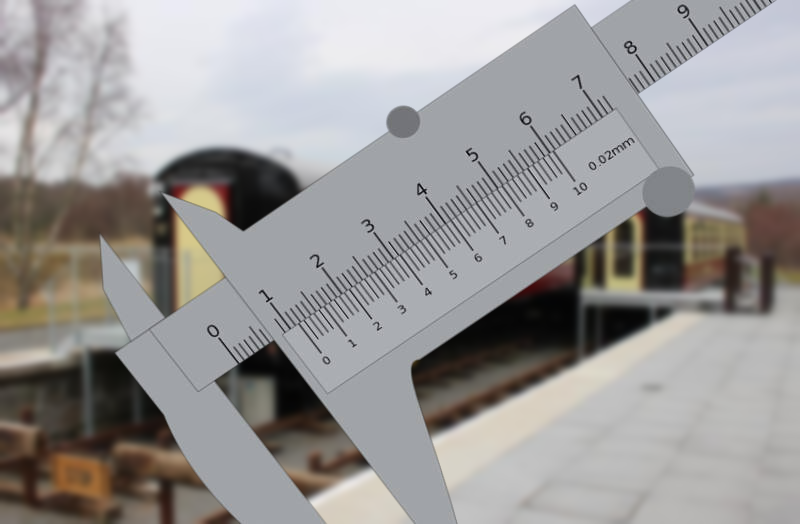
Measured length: 11.6 mm
